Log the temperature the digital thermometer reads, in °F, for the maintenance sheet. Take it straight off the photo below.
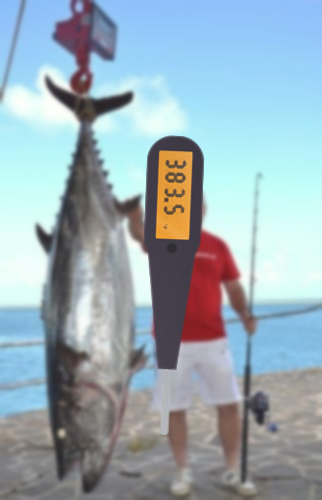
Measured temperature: 383.5 °F
